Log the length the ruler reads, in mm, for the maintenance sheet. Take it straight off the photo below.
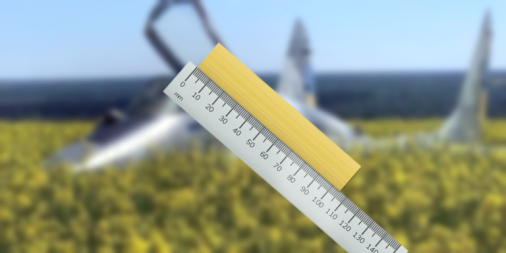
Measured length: 105 mm
